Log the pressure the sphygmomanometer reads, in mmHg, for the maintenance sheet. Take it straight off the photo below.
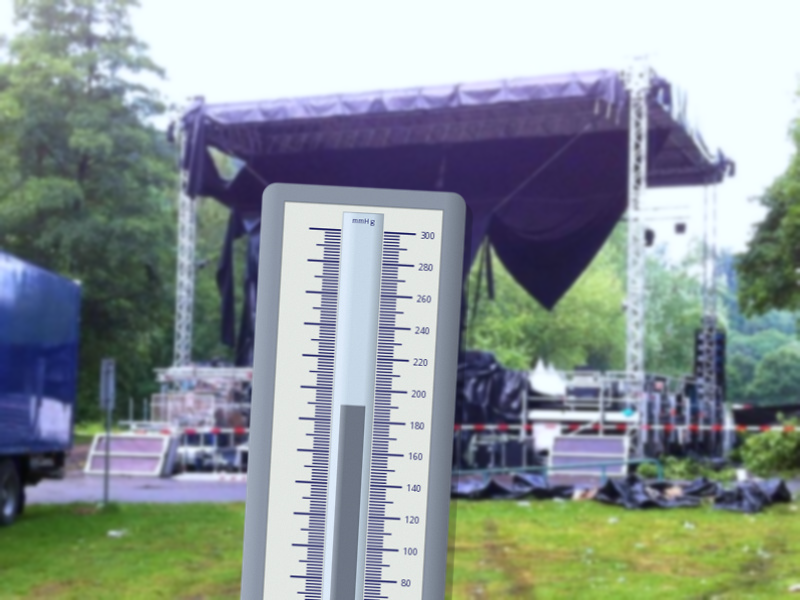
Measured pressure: 190 mmHg
